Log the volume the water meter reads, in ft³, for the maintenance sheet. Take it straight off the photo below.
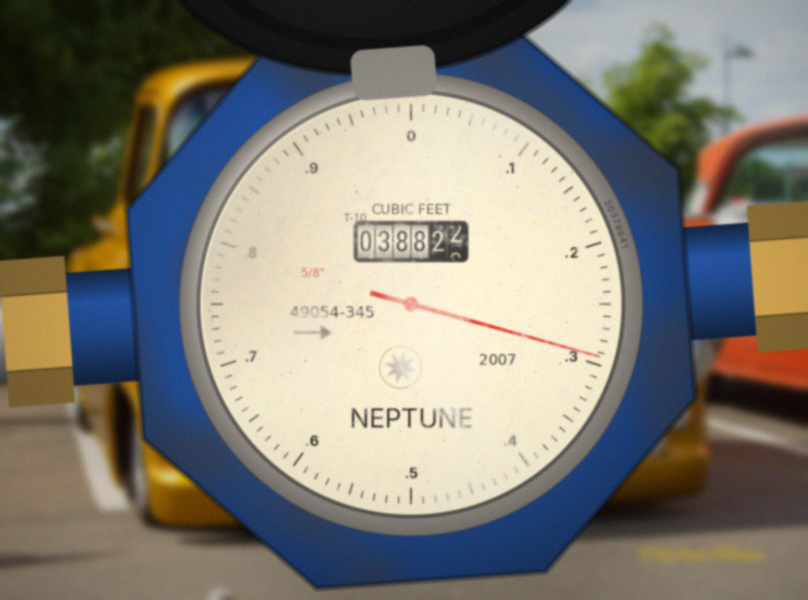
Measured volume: 38822.29 ft³
